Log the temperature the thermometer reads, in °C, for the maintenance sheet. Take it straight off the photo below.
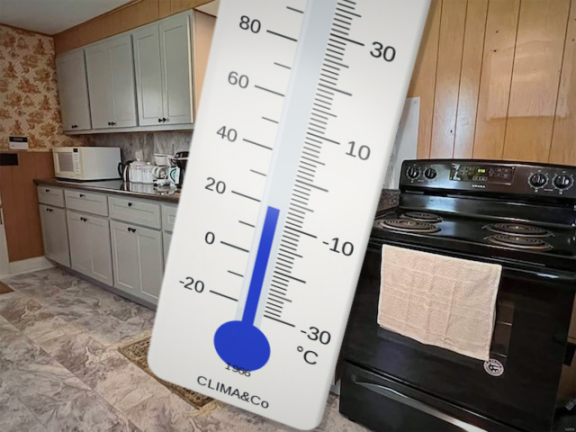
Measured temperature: -7 °C
